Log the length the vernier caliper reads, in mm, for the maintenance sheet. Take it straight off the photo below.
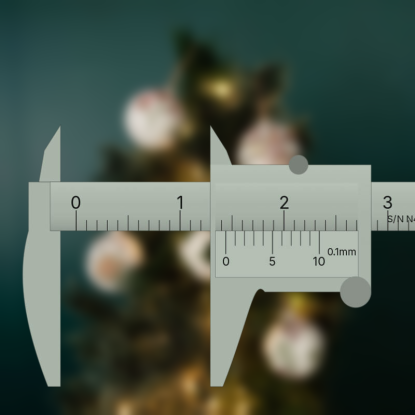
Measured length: 14.4 mm
